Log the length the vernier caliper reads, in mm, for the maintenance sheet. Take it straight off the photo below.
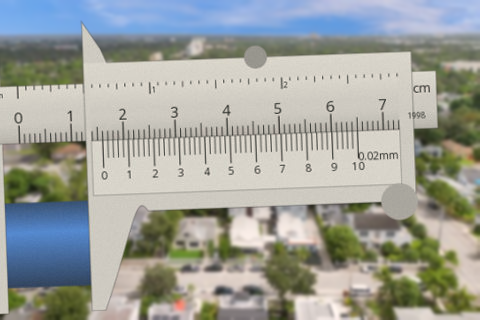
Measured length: 16.0 mm
